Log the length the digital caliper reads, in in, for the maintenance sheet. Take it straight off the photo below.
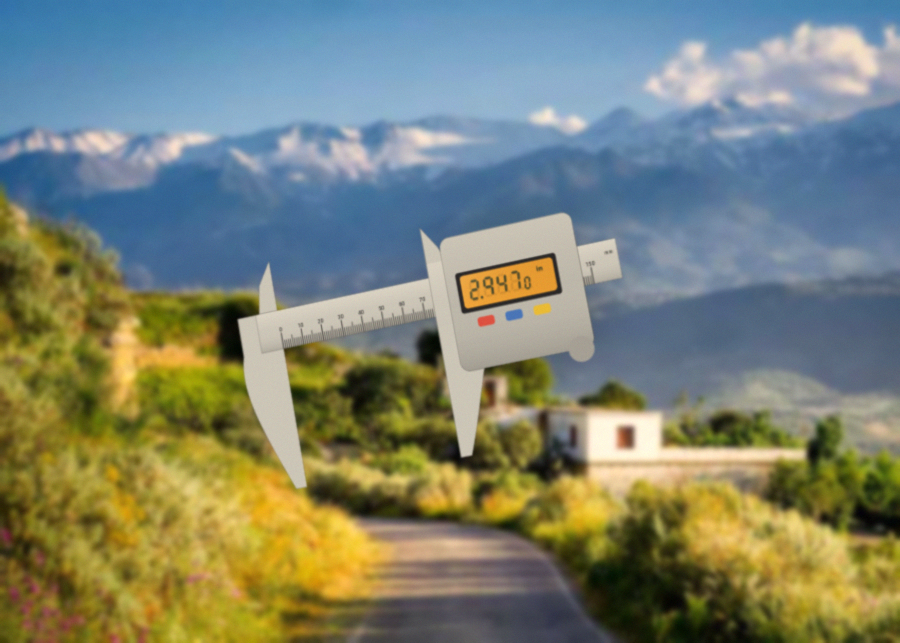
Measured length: 2.9470 in
